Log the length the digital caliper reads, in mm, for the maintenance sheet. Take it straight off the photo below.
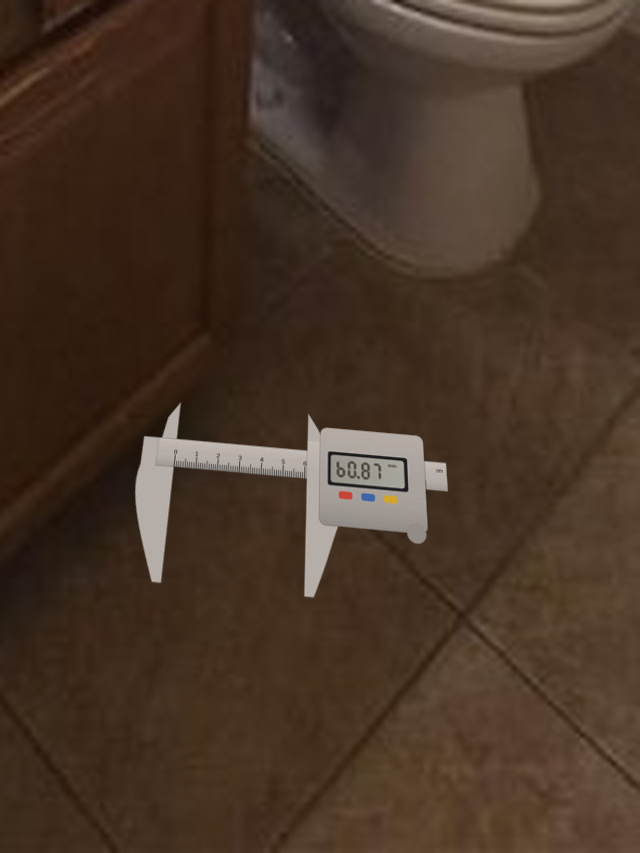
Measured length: 60.87 mm
